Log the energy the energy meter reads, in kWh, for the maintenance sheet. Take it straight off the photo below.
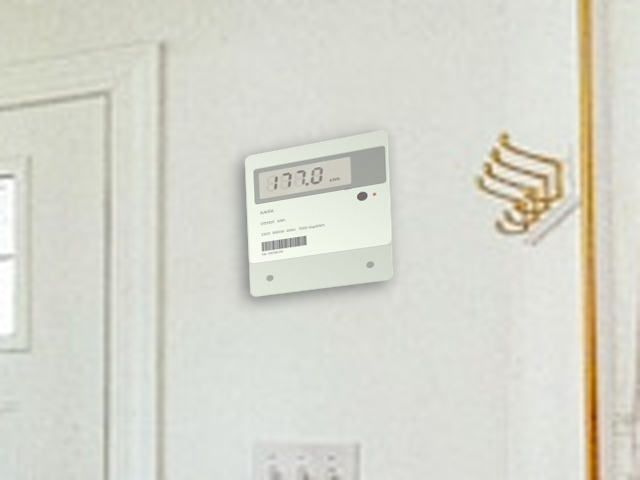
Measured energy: 177.0 kWh
